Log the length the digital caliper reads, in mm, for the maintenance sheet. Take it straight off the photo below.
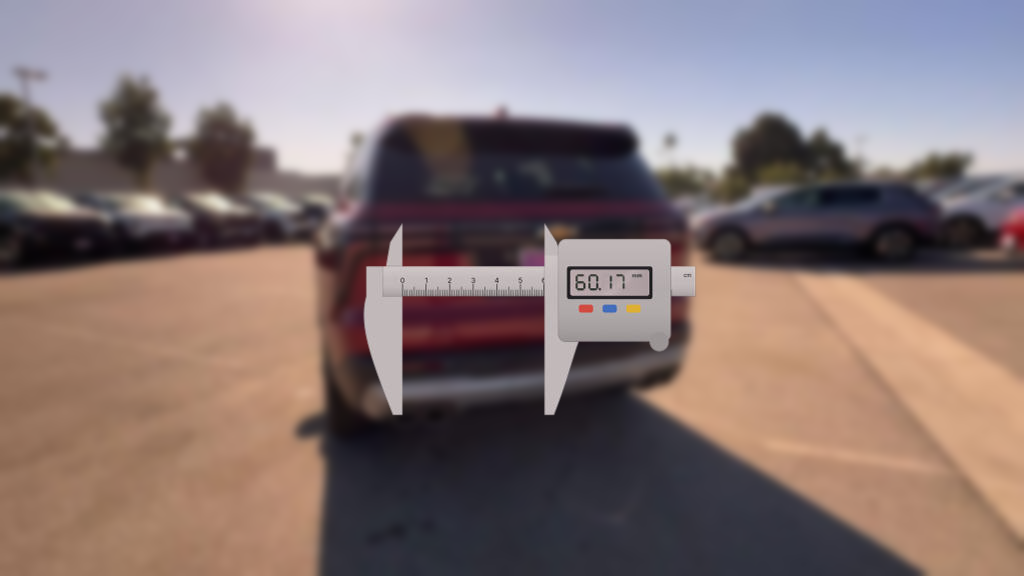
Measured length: 60.17 mm
